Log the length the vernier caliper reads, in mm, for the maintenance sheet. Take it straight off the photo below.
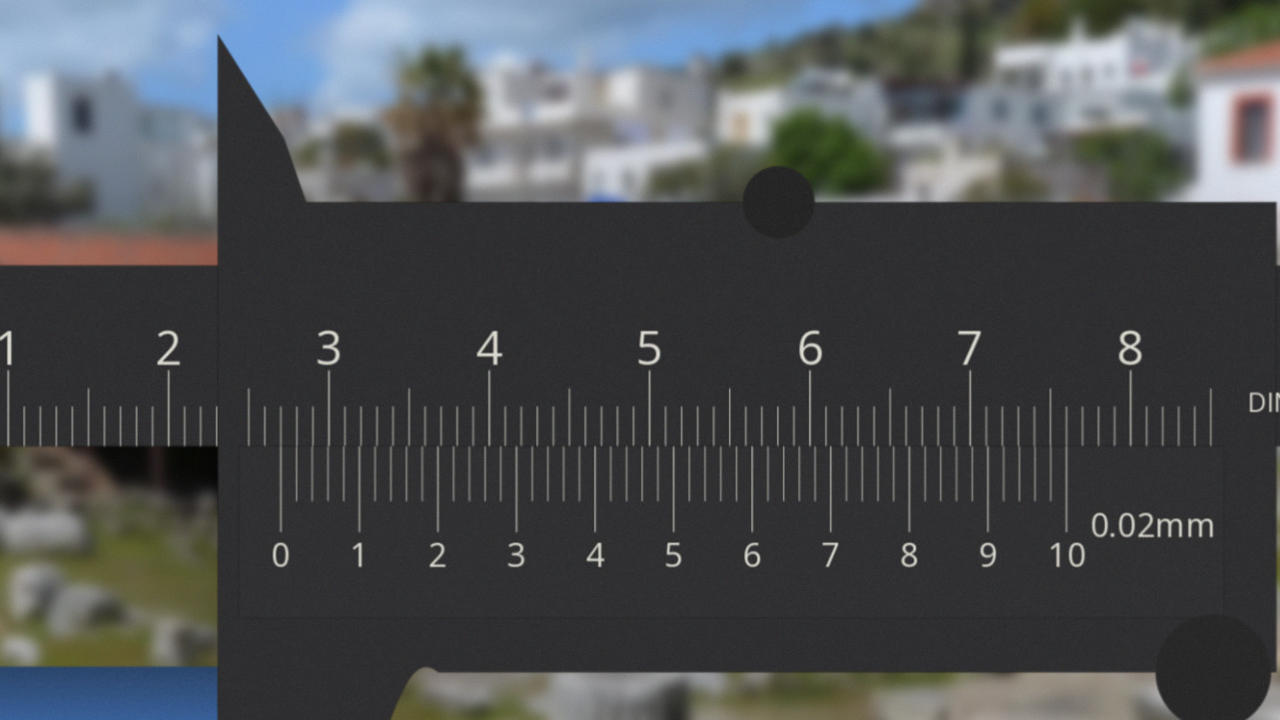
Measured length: 27.0 mm
